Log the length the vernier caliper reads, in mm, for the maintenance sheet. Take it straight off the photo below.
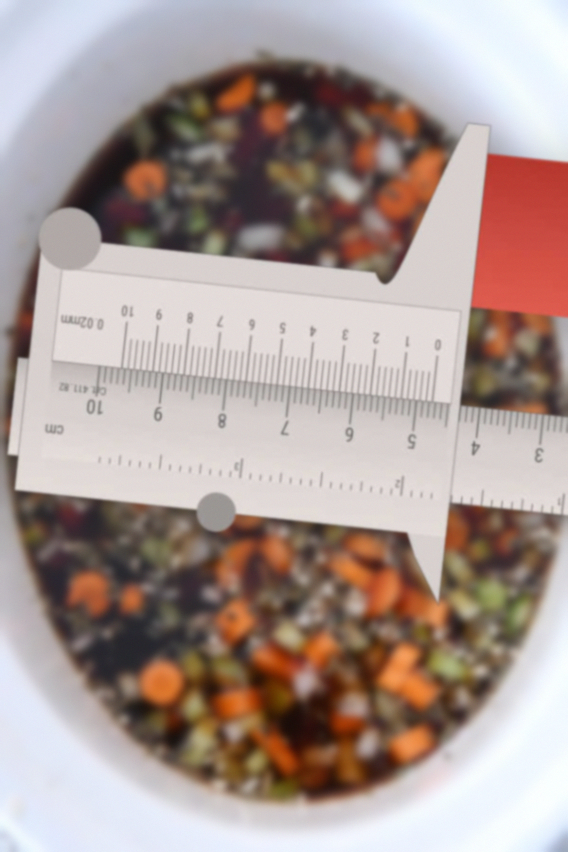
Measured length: 47.5 mm
